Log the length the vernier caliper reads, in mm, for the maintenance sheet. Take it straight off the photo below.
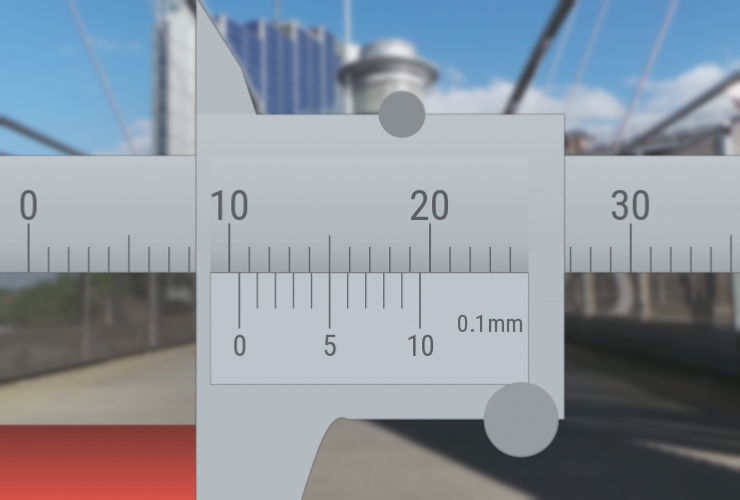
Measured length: 10.5 mm
